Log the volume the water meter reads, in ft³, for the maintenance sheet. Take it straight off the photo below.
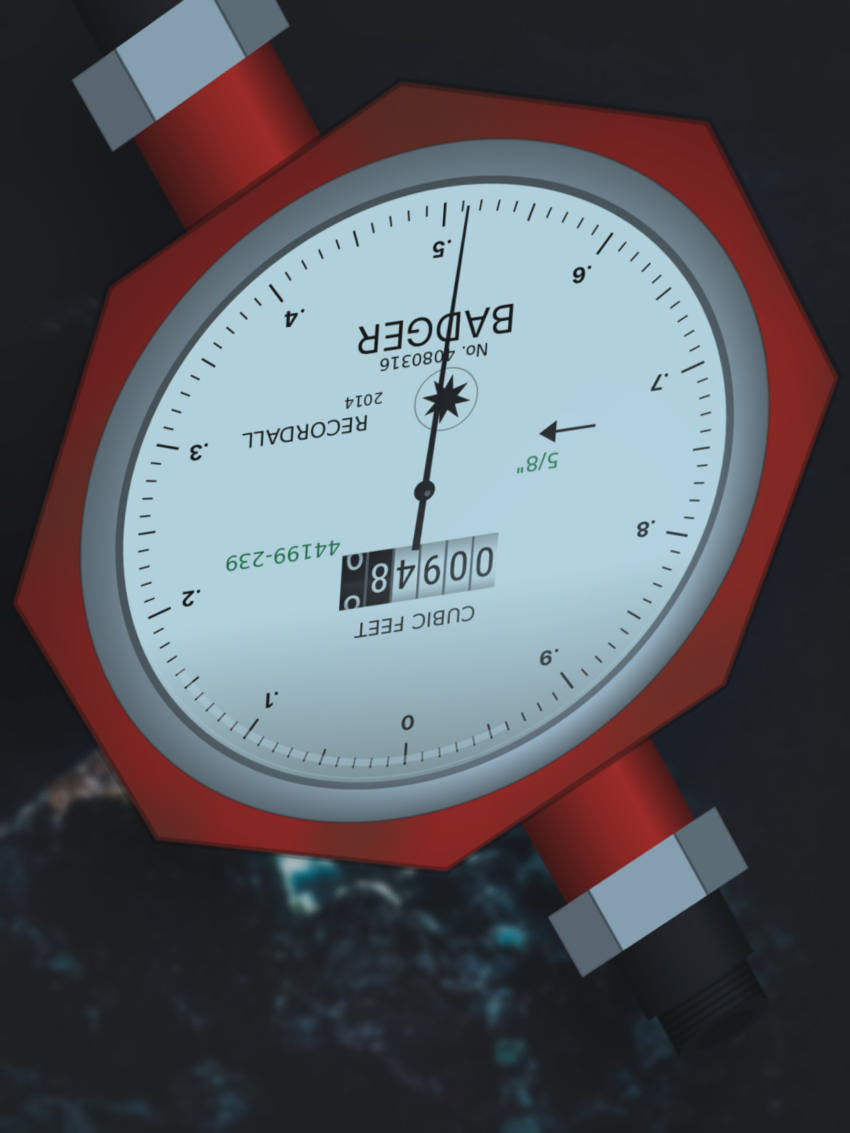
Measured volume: 9488.51 ft³
